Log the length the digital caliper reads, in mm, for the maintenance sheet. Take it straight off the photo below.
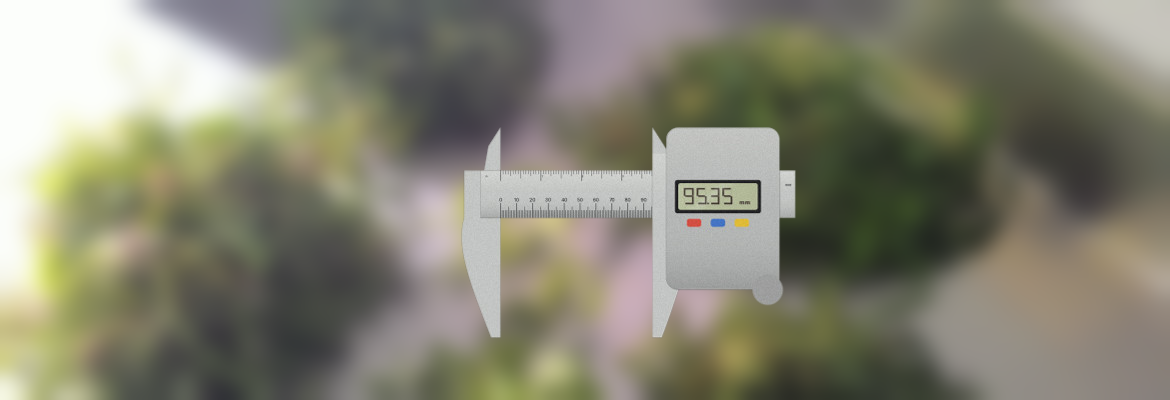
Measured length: 95.35 mm
